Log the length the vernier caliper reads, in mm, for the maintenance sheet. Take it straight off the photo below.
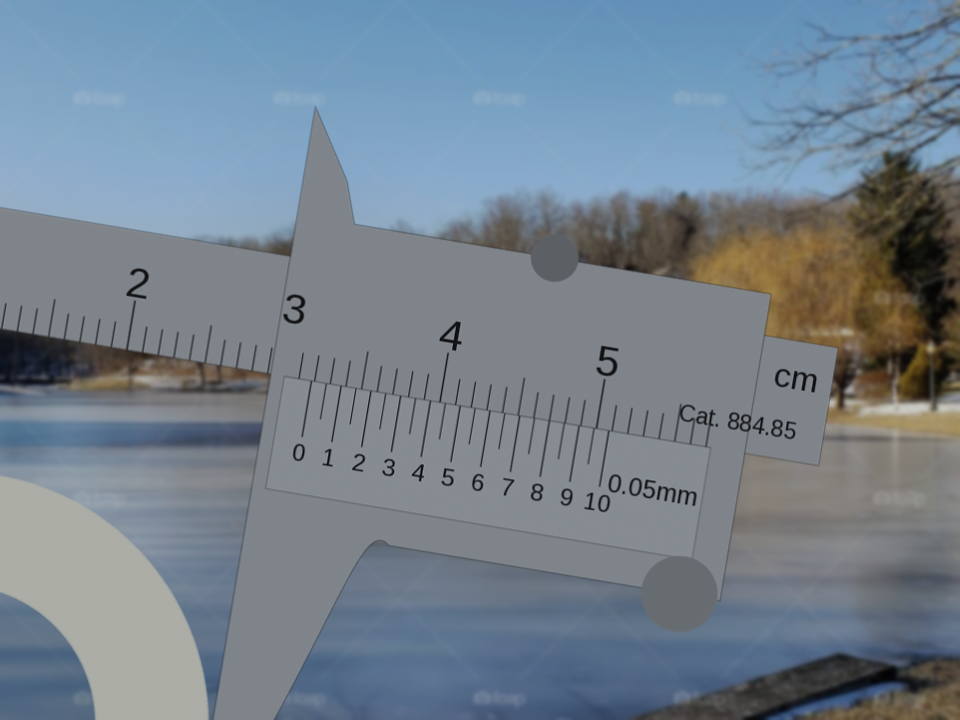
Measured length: 31.8 mm
